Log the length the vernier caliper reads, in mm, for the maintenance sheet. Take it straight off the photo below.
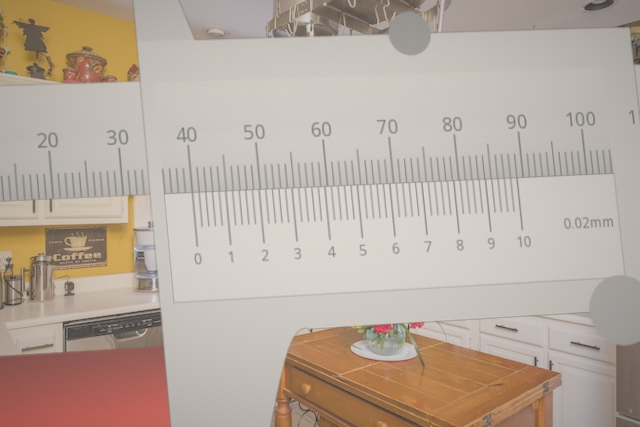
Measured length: 40.0 mm
